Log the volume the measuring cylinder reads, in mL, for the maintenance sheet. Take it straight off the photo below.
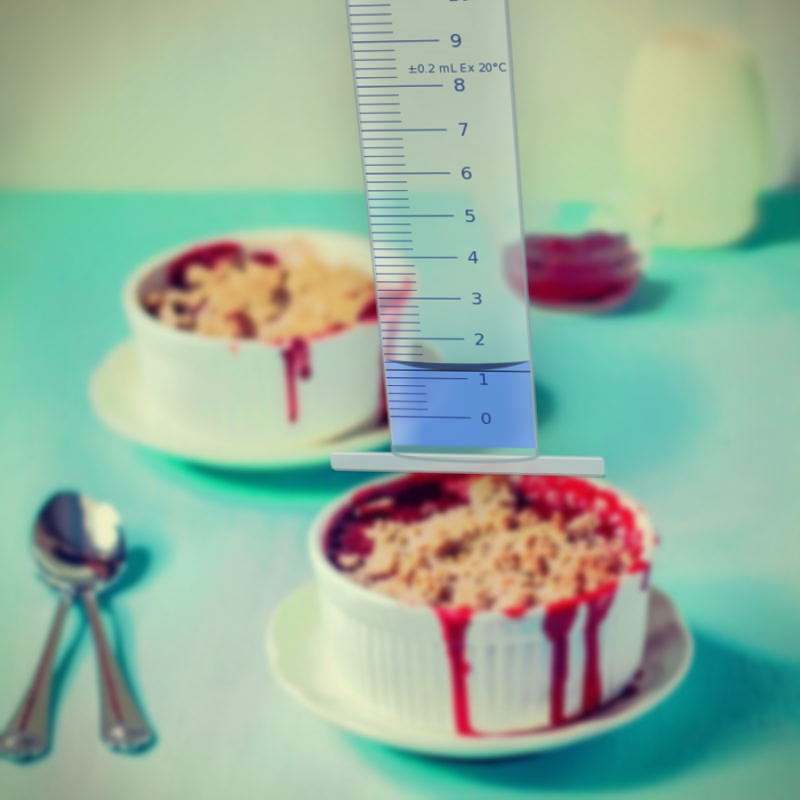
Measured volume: 1.2 mL
